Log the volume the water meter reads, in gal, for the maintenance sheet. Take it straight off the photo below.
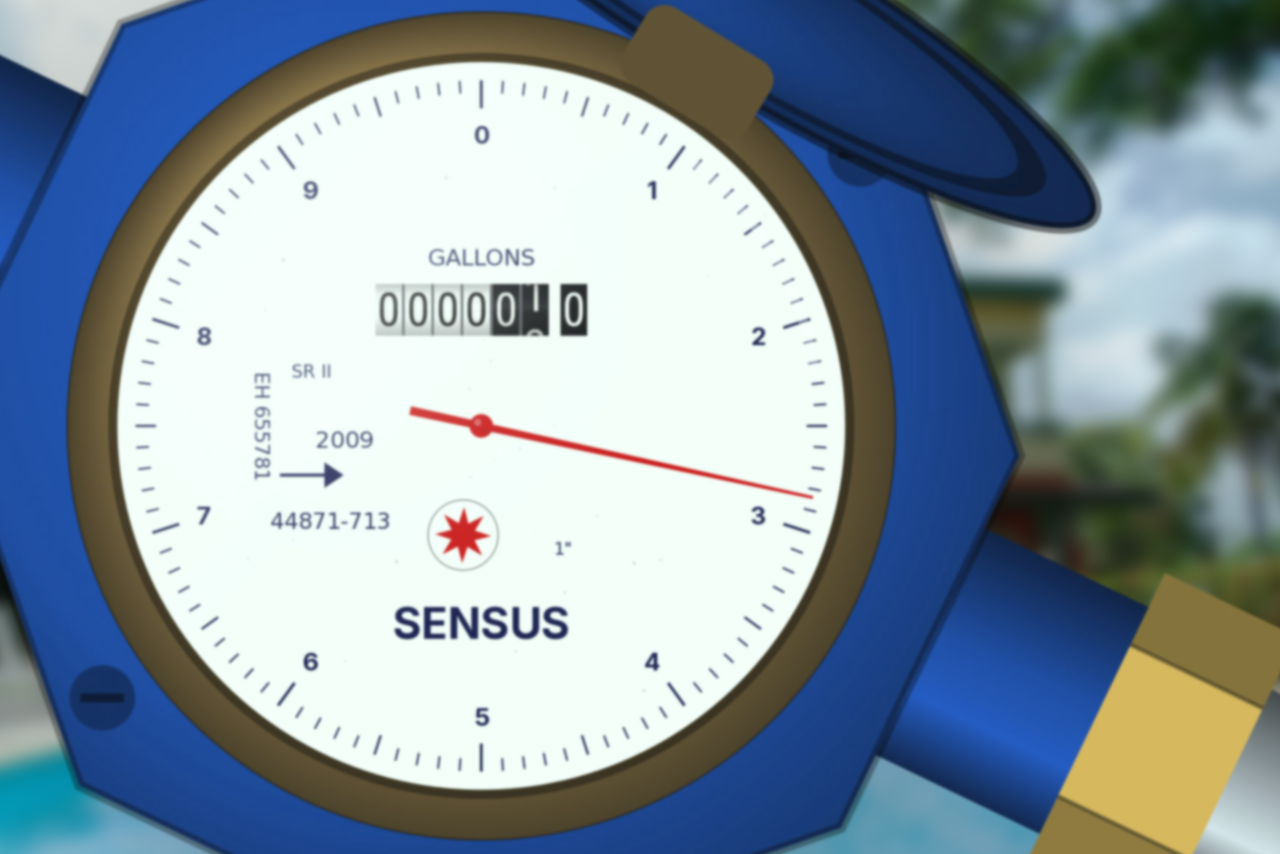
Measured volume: 12.8 gal
